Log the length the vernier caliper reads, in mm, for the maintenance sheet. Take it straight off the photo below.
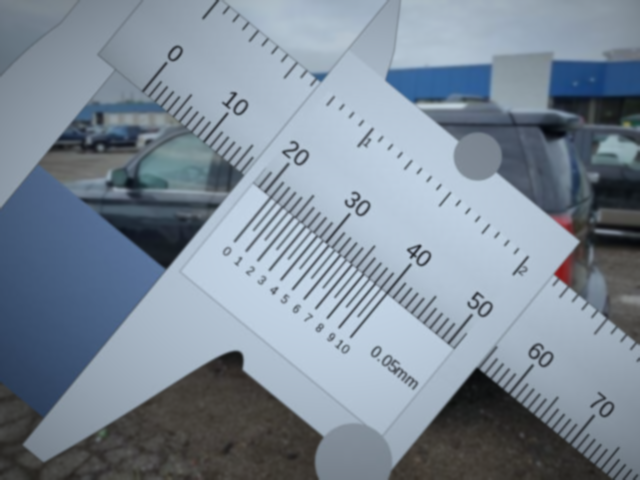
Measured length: 21.0 mm
